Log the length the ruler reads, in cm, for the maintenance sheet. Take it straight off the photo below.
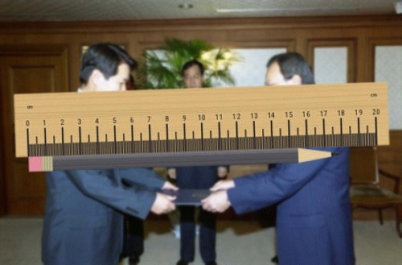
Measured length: 18 cm
